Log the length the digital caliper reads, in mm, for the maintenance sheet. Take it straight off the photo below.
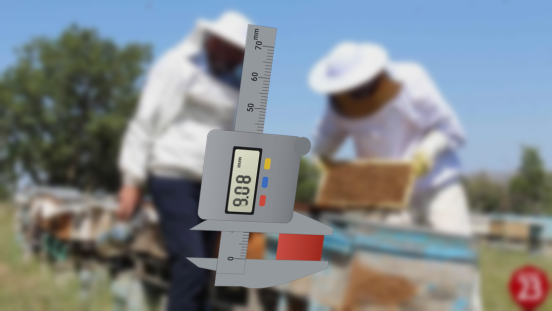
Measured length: 9.08 mm
